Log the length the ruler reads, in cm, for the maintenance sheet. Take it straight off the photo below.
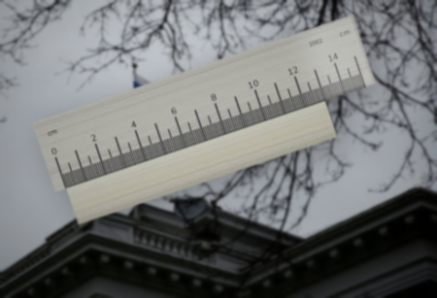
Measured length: 13 cm
